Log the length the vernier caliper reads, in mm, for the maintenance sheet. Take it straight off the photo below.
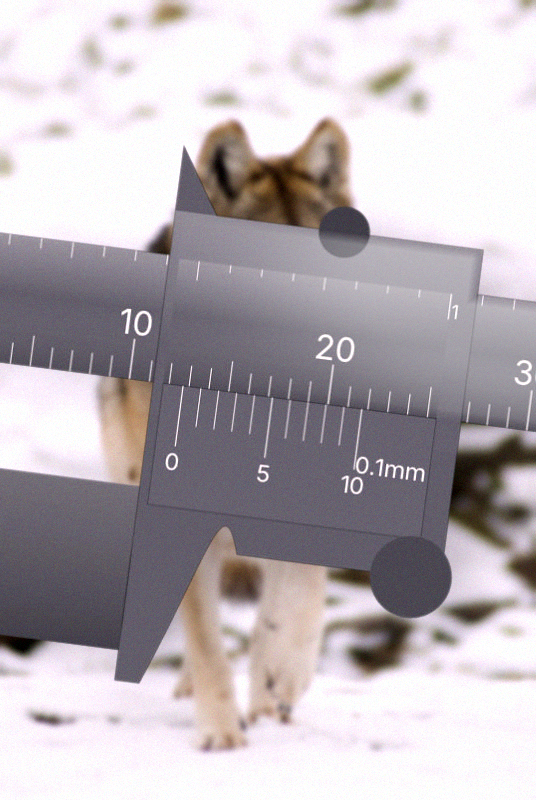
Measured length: 12.7 mm
